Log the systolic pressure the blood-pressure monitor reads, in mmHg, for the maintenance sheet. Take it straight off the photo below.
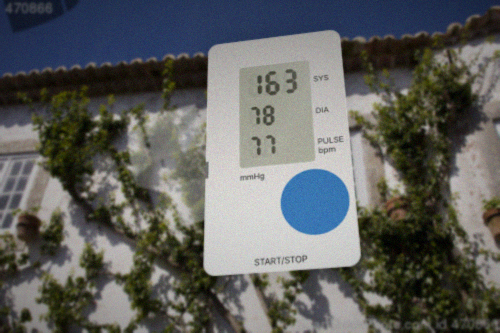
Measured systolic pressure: 163 mmHg
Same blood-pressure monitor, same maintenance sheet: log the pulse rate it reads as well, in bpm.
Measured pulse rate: 77 bpm
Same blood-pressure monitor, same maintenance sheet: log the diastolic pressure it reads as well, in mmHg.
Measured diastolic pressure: 78 mmHg
